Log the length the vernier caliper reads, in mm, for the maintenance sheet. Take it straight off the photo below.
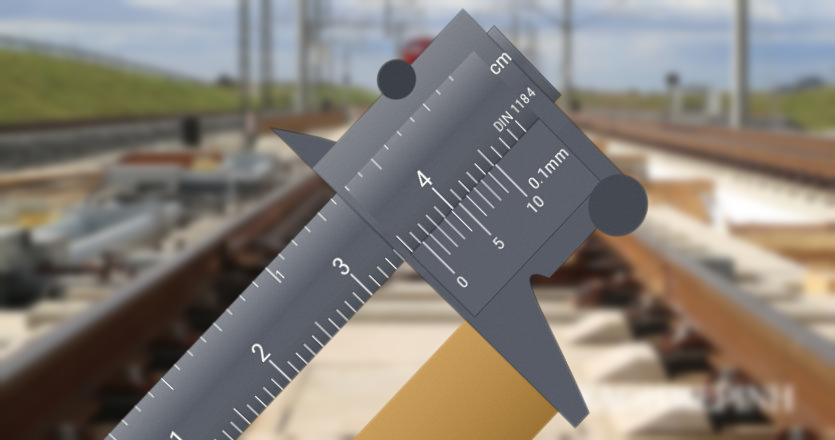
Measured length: 36.2 mm
